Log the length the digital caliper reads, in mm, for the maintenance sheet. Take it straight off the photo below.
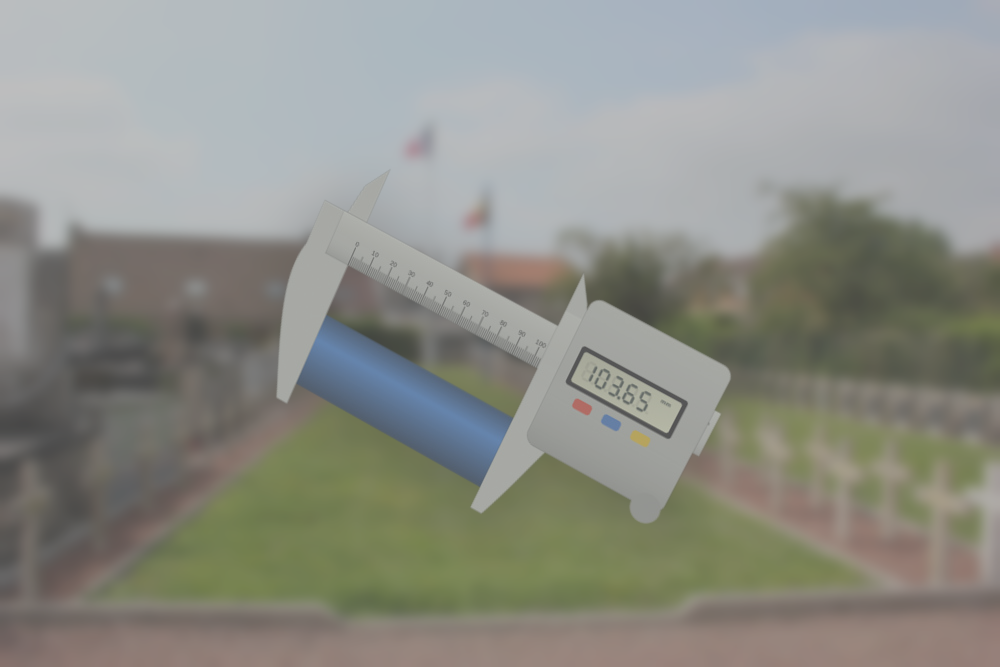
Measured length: 103.65 mm
